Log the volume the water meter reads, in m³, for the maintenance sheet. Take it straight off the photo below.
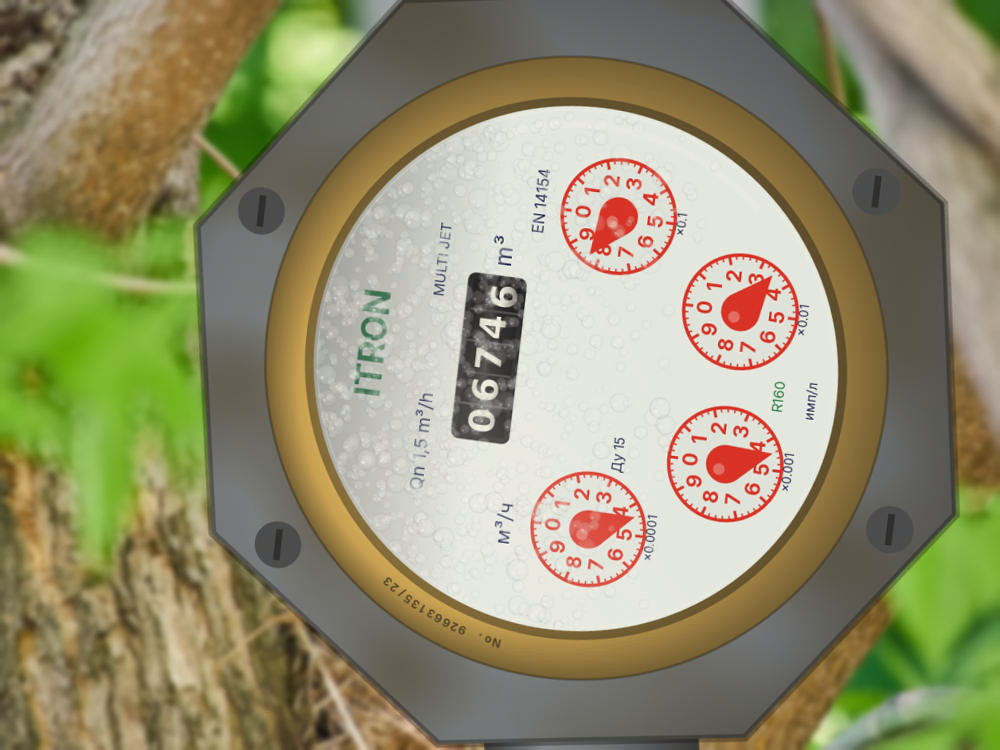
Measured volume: 6745.8344 m³
